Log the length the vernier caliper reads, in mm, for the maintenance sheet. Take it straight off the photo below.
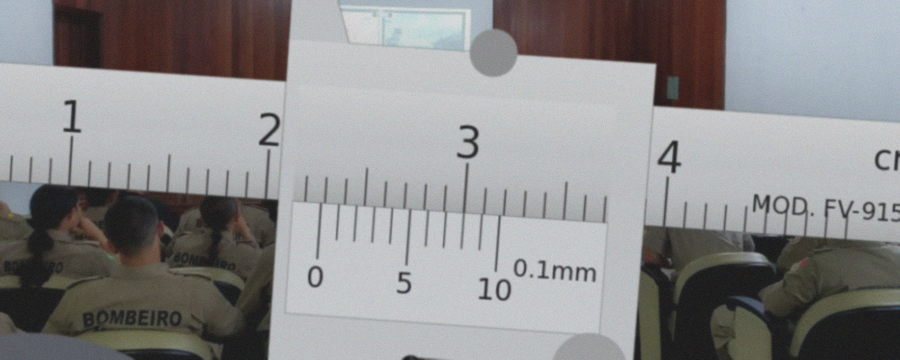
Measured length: 22.8 mm
